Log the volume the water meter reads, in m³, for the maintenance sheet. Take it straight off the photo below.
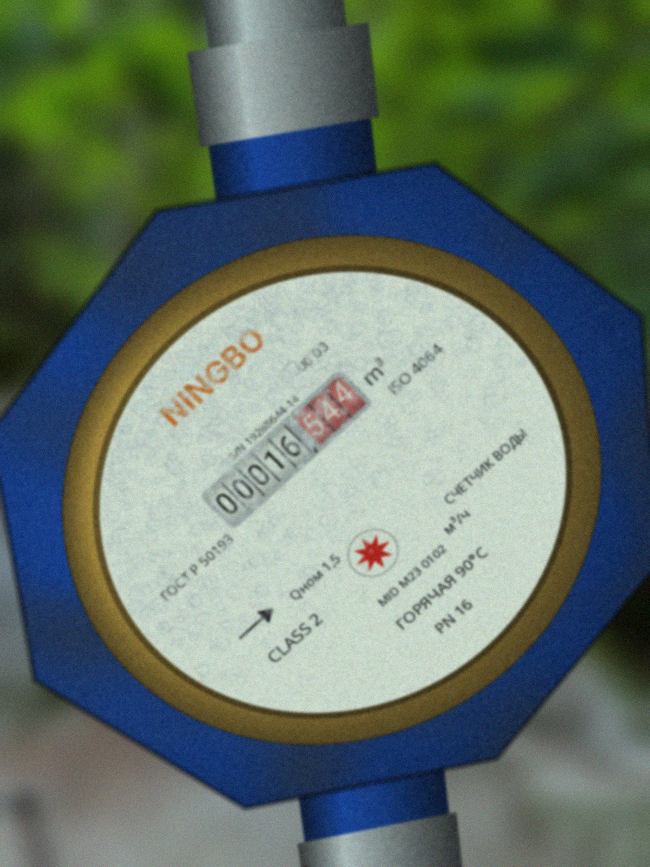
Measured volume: 16.544 m³
